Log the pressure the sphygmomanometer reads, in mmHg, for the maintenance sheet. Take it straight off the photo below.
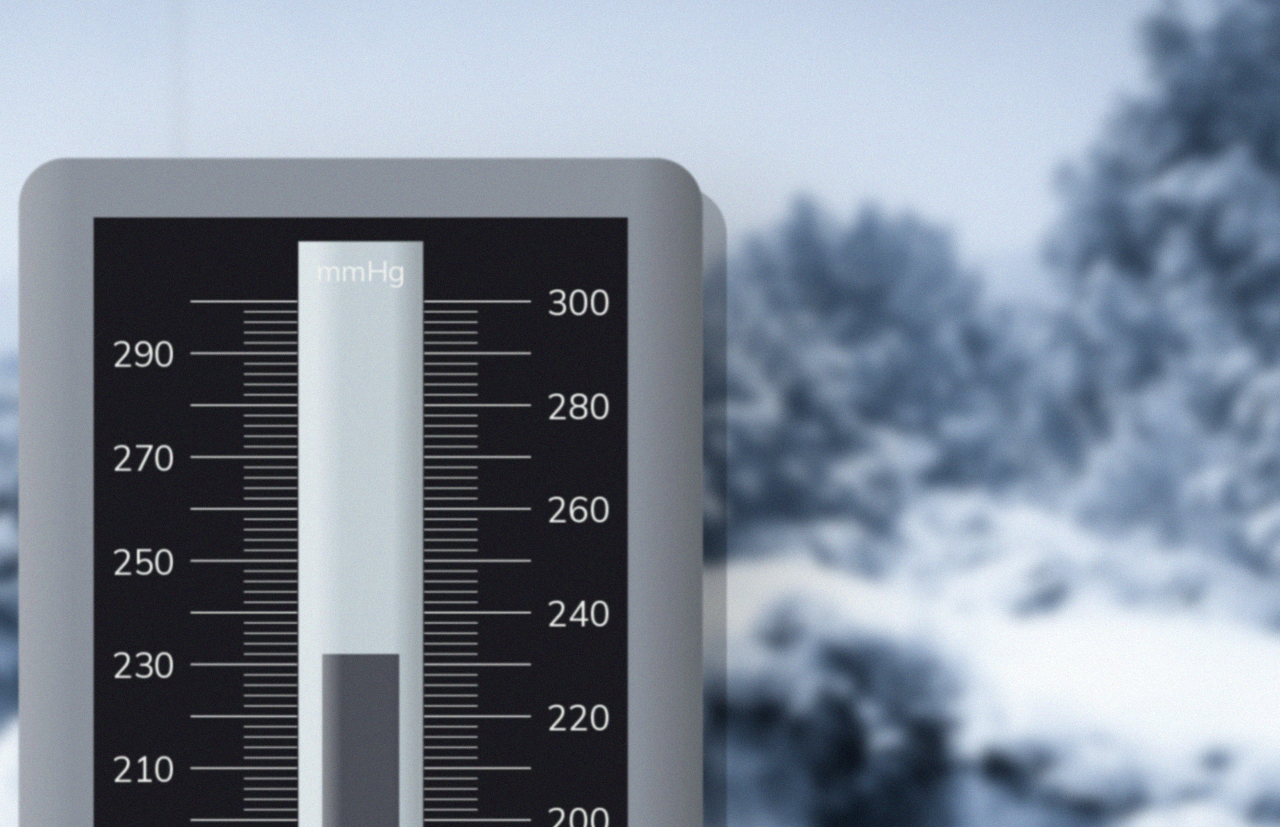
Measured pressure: 232 mmHg
